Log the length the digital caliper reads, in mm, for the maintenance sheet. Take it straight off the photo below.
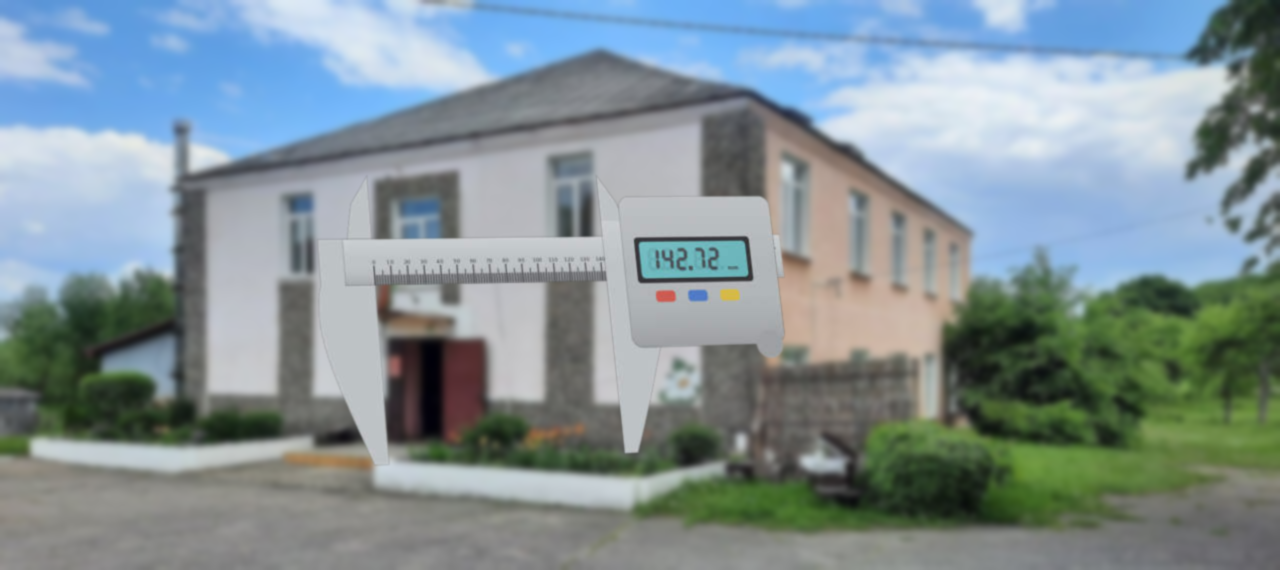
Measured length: 142.72 mm
